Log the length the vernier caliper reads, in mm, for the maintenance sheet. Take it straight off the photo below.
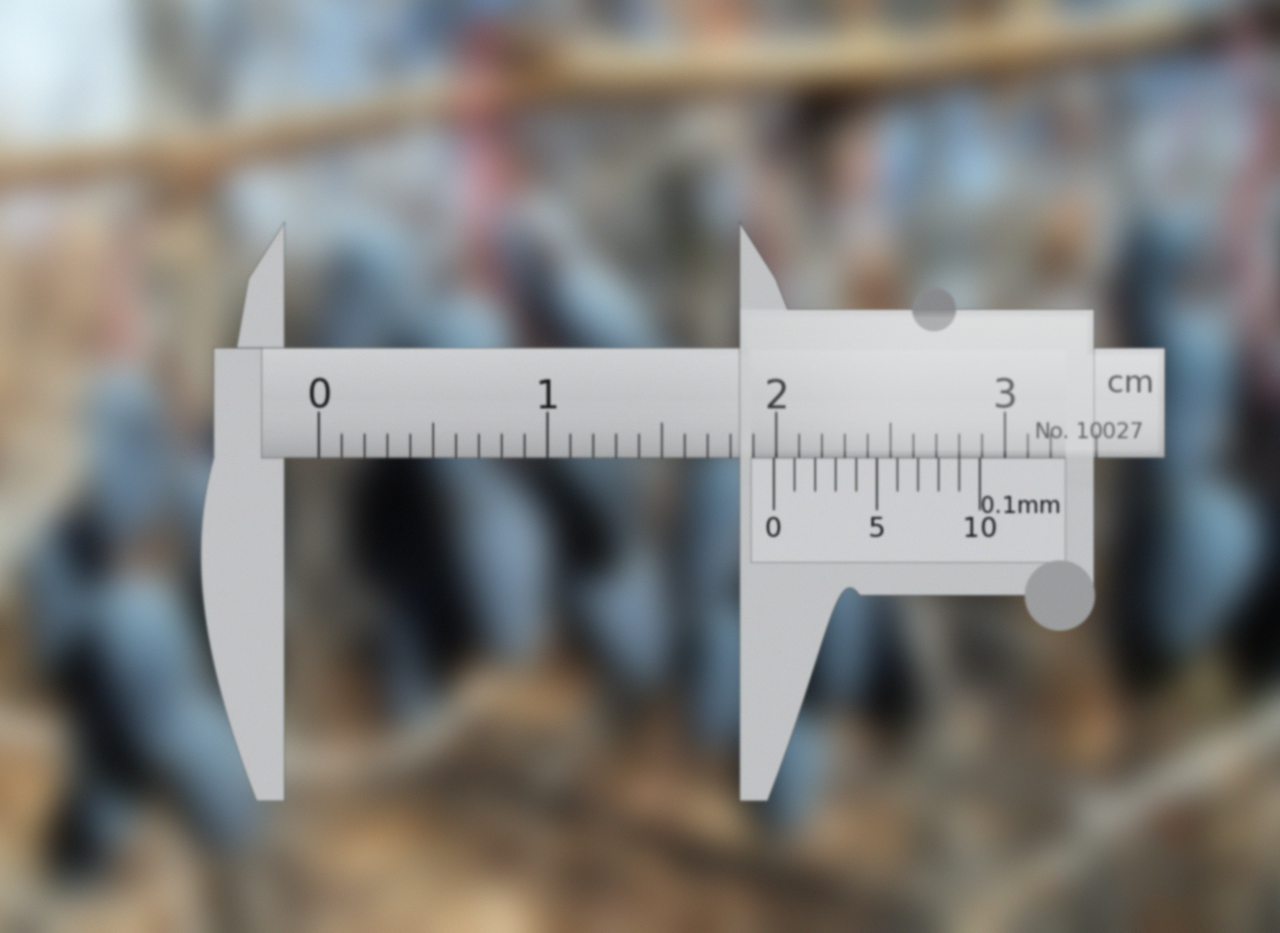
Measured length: 19.9 mm
